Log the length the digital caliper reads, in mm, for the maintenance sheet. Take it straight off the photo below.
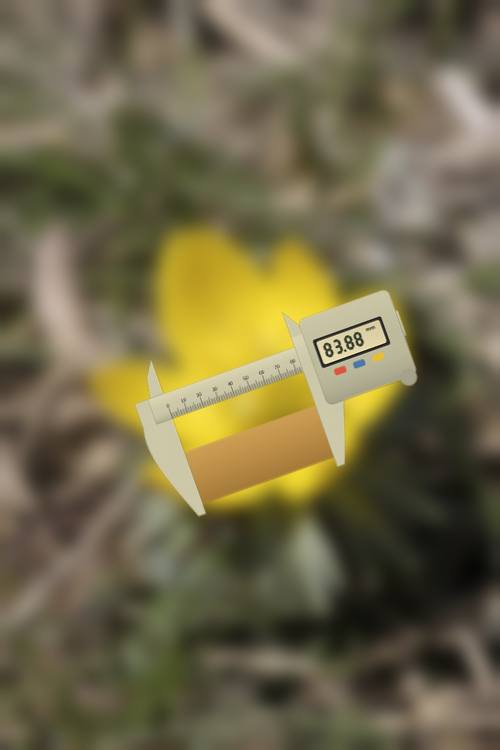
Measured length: 83.88 mm
